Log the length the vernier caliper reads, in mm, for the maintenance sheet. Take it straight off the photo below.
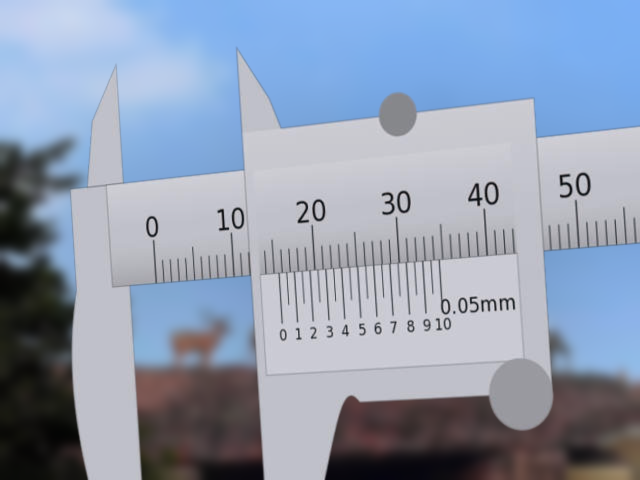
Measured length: 15.6 mm
